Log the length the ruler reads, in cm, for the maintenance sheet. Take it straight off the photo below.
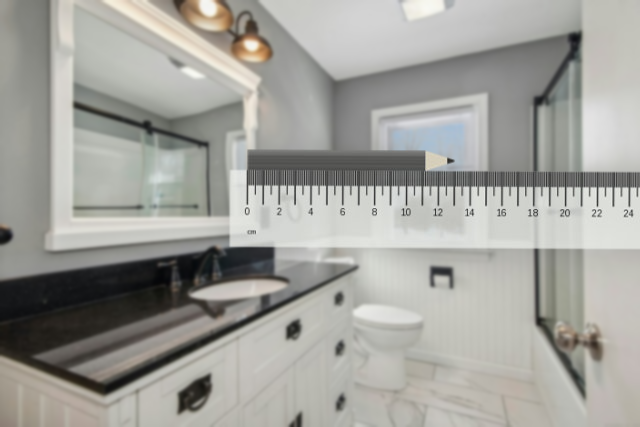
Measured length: 13 cm
